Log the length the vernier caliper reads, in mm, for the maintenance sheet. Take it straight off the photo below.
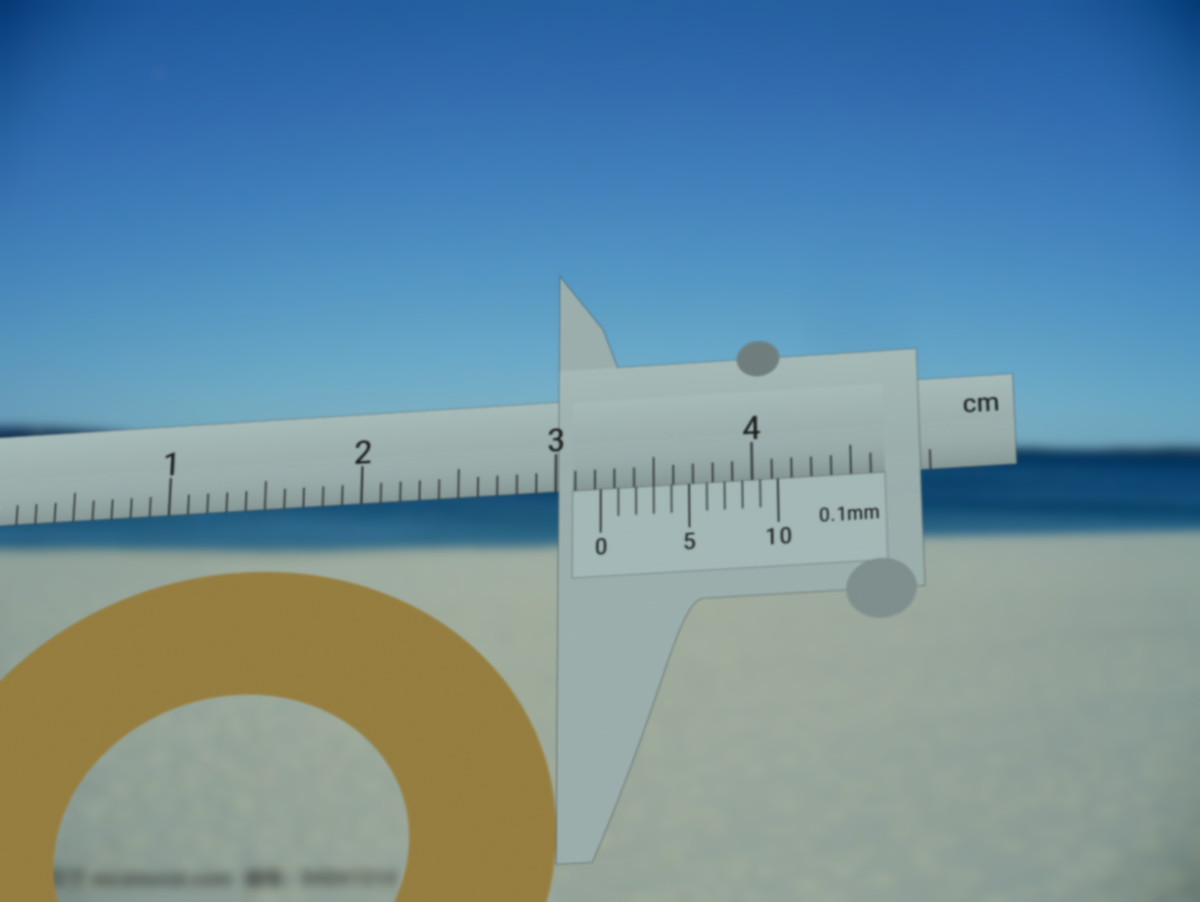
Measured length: 32.3 mm
